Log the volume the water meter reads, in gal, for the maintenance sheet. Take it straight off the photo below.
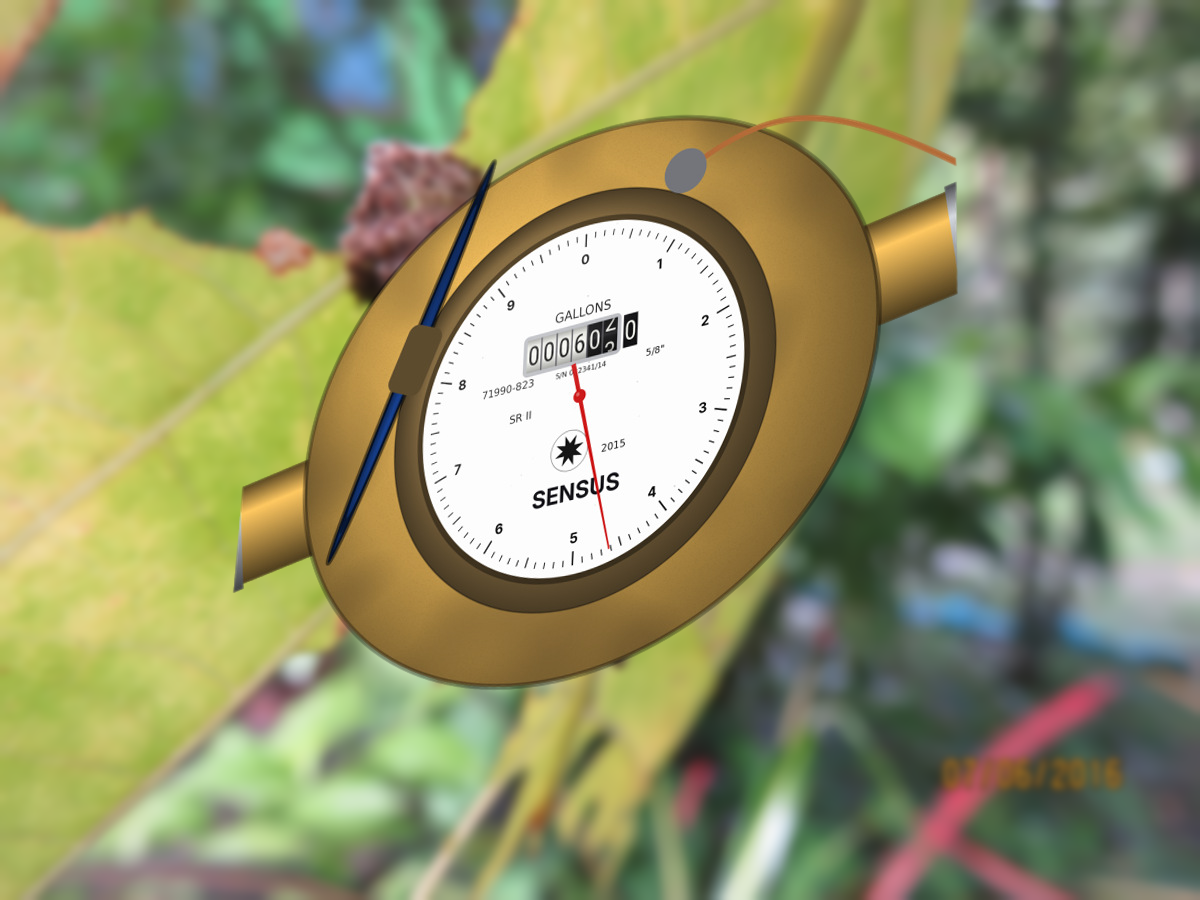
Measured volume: 6024.6 gal
